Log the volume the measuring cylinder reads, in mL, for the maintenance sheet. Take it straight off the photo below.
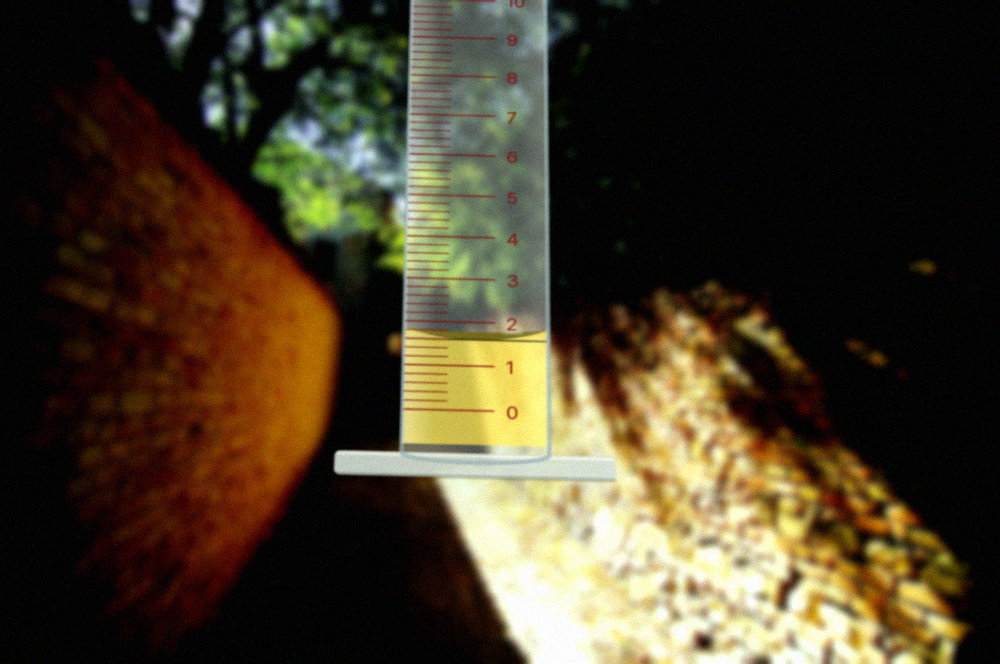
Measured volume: 1.6 mL
